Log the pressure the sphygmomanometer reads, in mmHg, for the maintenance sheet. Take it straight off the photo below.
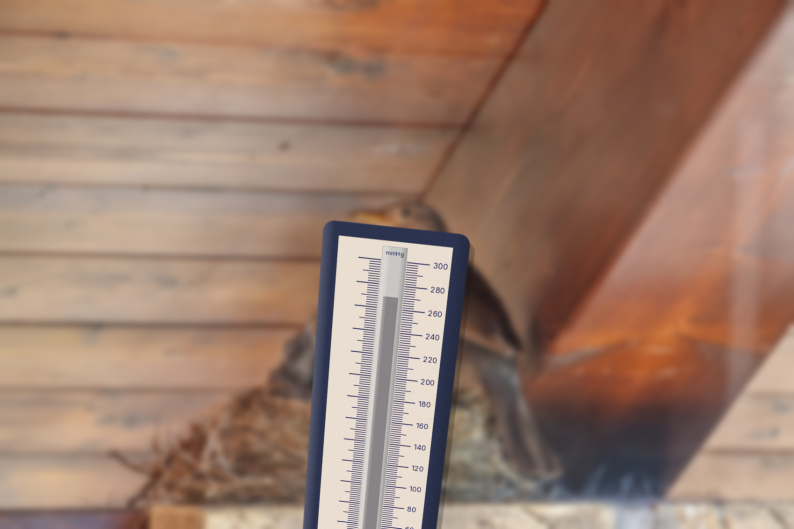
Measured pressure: 270 mmHg
